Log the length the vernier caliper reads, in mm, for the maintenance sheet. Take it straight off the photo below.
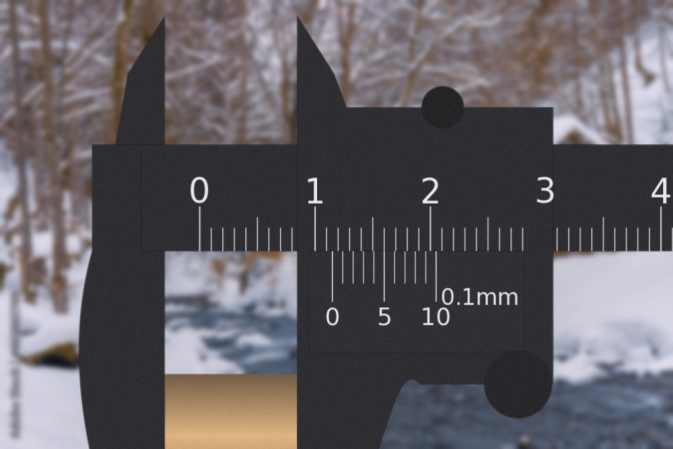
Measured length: 11.5 mm
